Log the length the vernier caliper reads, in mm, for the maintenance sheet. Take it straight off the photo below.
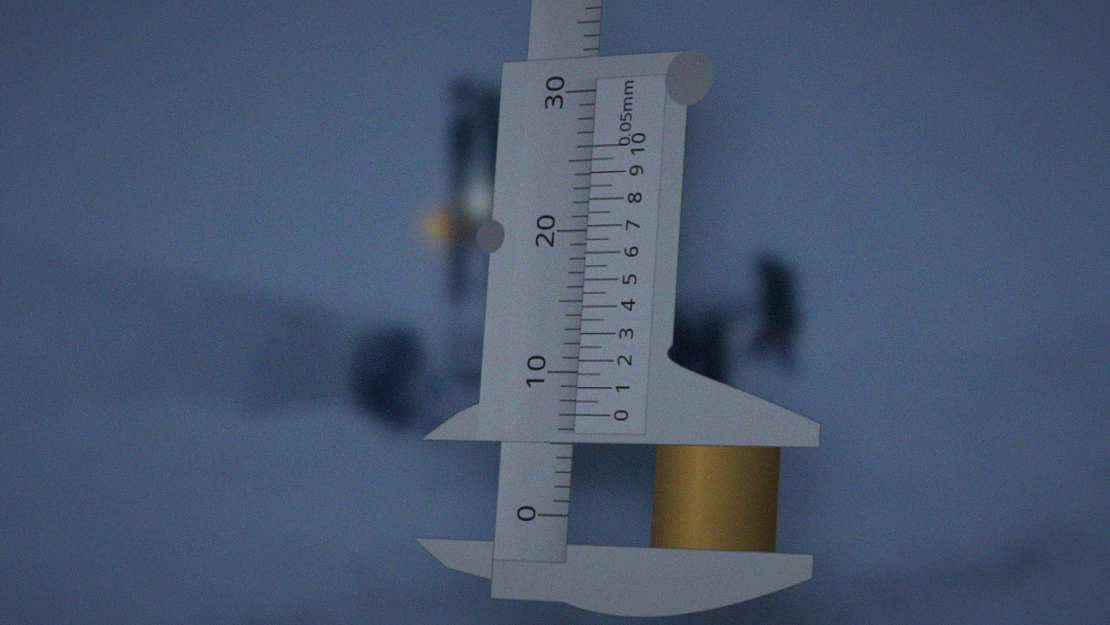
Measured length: 7.0 mm
